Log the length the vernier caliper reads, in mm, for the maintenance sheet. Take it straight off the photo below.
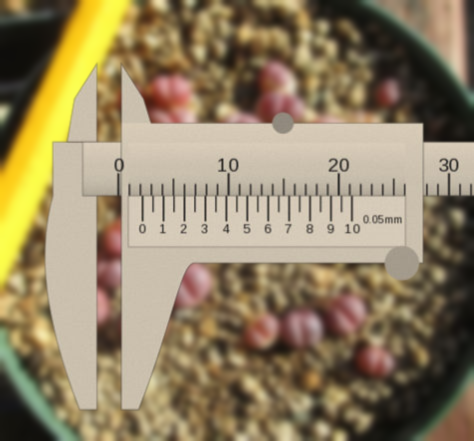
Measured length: 2.2 mm
